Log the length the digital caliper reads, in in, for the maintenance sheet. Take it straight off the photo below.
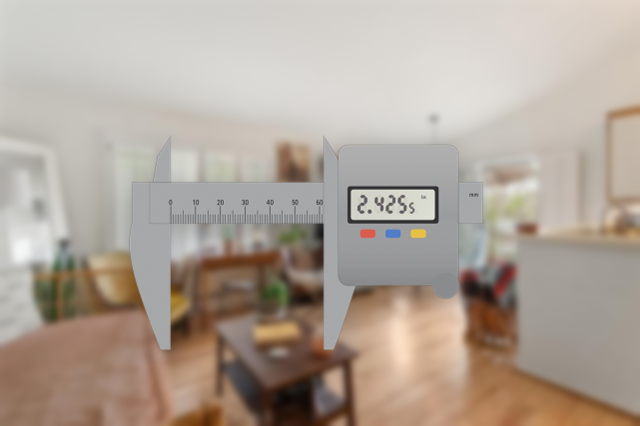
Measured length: 2.4255 in
